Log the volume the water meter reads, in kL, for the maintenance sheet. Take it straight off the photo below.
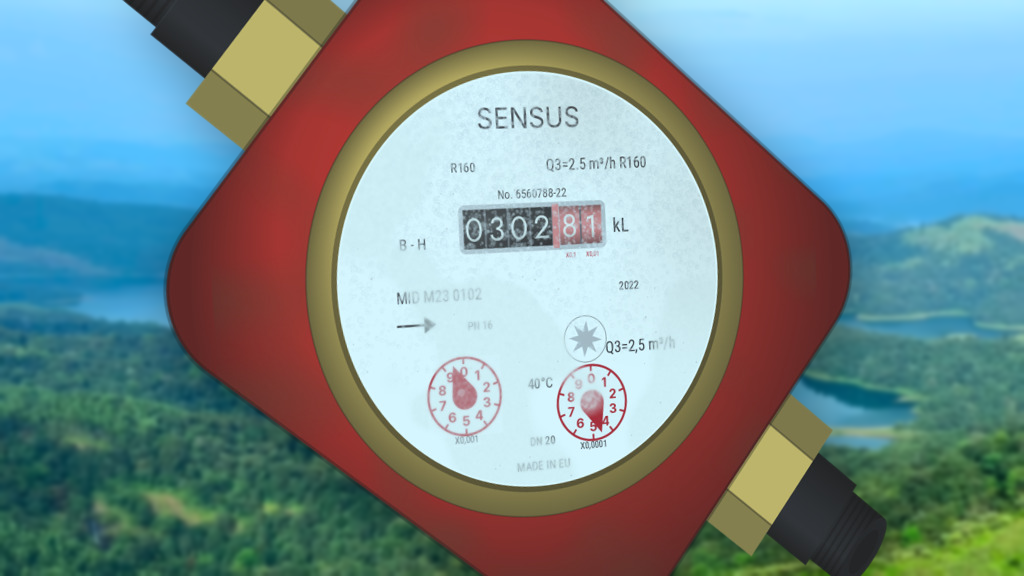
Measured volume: 302.8094 kL
